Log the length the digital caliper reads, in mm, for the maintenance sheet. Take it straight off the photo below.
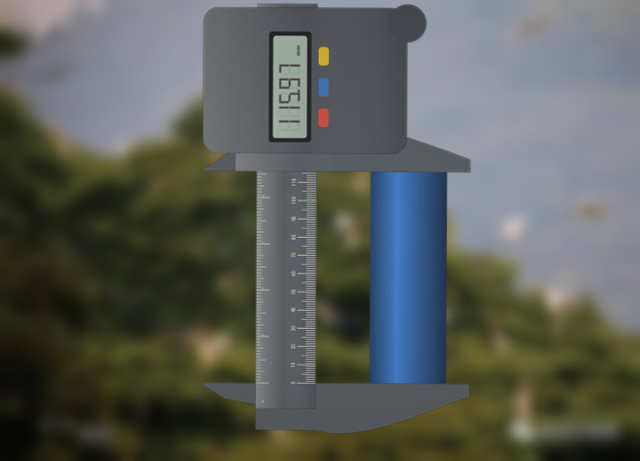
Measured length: 115.97 mm
